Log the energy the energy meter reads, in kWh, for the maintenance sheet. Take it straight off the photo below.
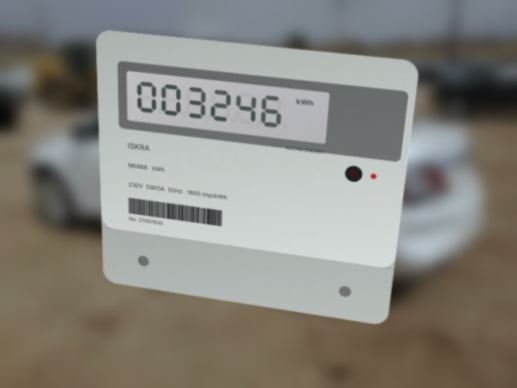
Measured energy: 3246 kWh
